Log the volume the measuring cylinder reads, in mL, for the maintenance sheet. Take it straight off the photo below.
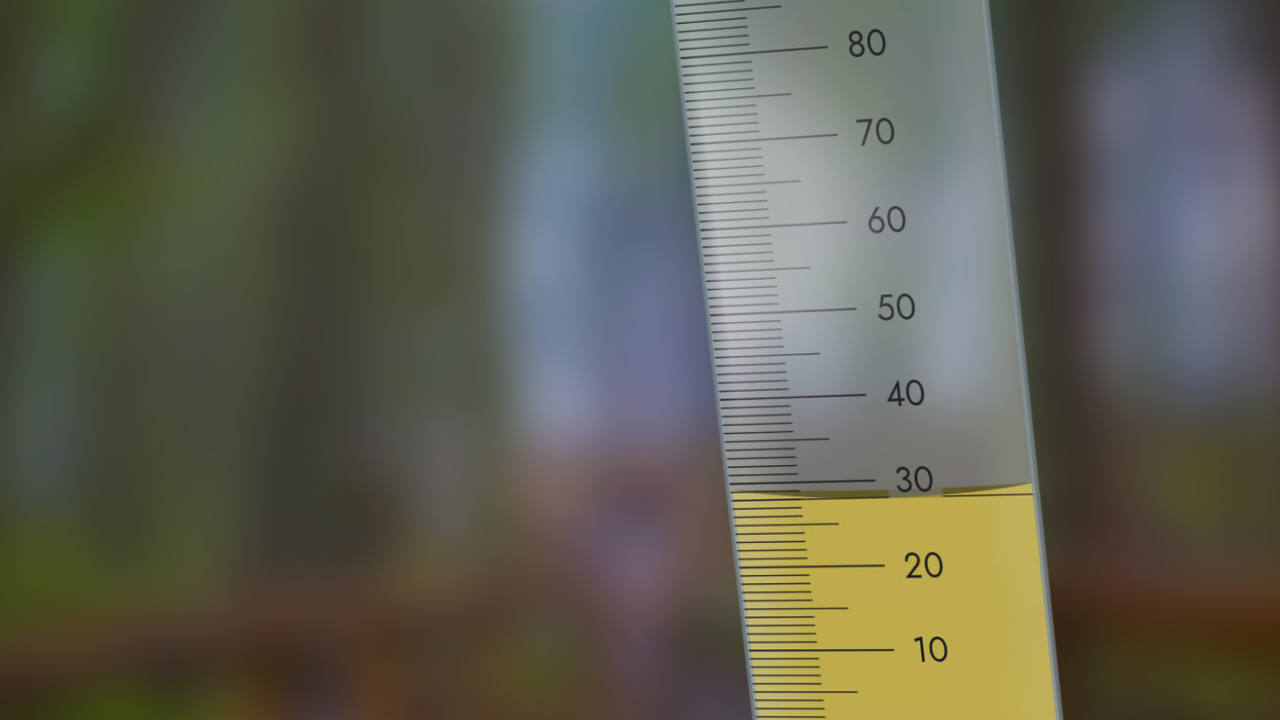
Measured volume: 28 mL
